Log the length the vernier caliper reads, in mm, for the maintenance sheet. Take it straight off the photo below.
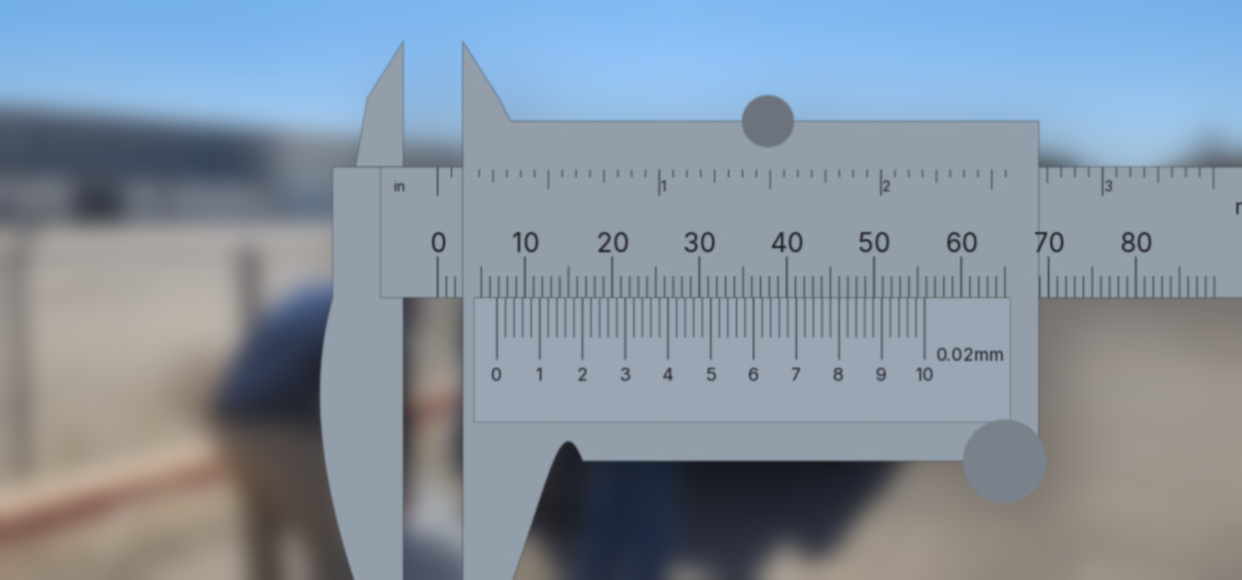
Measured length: 6.8 mm
